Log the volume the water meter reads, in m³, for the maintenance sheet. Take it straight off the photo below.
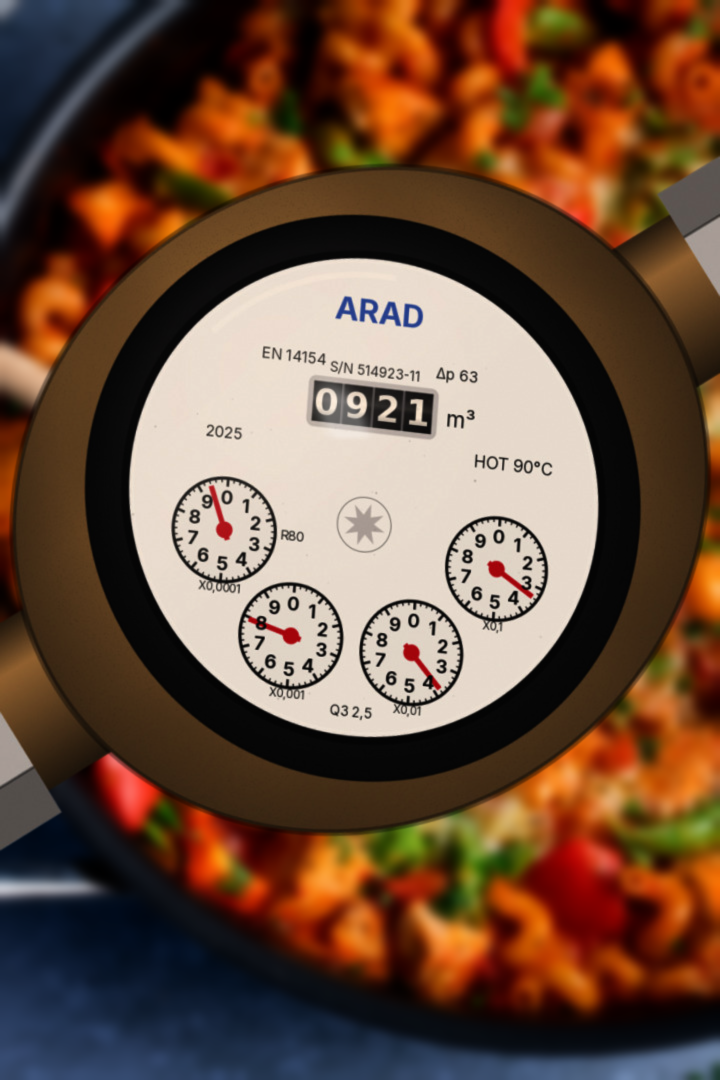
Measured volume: 921.3379 m³
